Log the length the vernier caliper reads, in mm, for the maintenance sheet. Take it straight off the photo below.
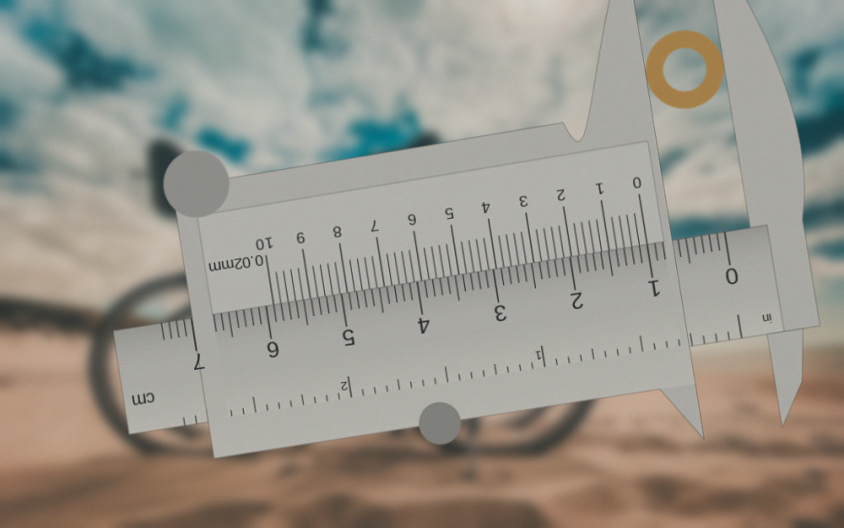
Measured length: 10.0 mm
